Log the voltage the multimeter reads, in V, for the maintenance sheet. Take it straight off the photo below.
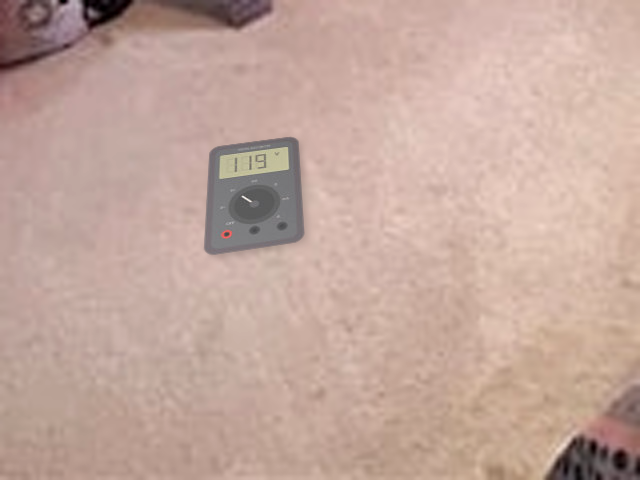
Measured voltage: 119 V
